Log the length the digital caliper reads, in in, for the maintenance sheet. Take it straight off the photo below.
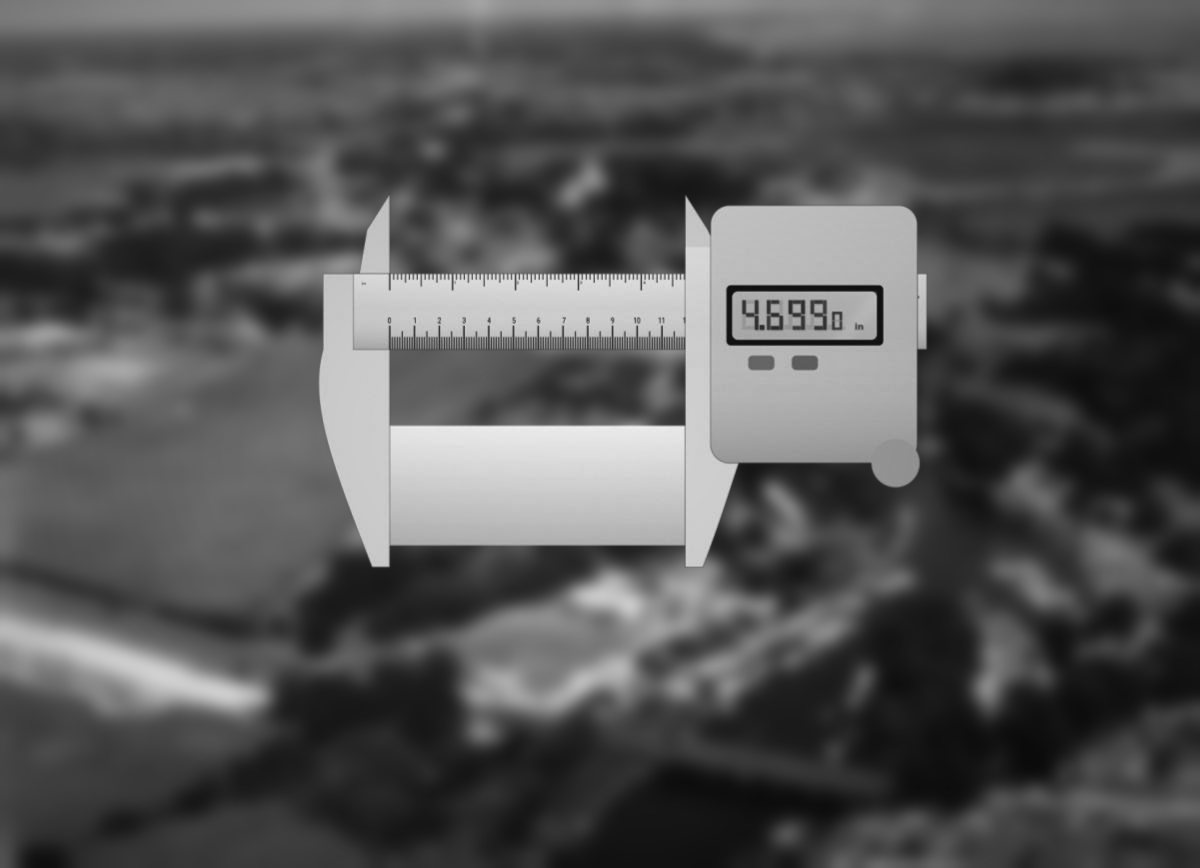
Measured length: 4.6990 in
